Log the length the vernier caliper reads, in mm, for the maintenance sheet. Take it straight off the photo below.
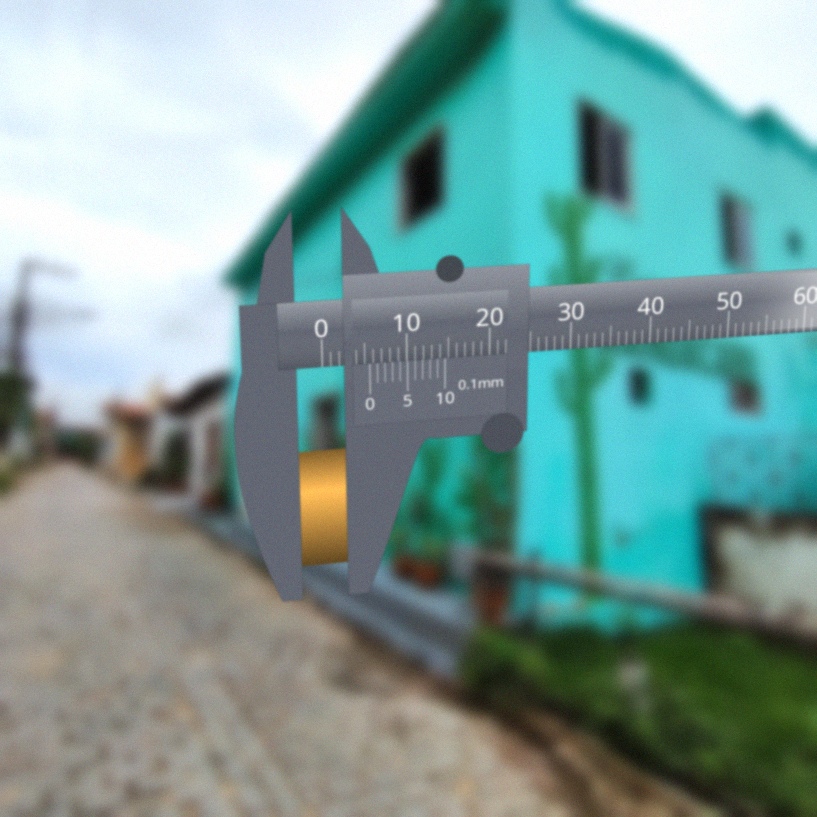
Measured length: 5.6 mm
